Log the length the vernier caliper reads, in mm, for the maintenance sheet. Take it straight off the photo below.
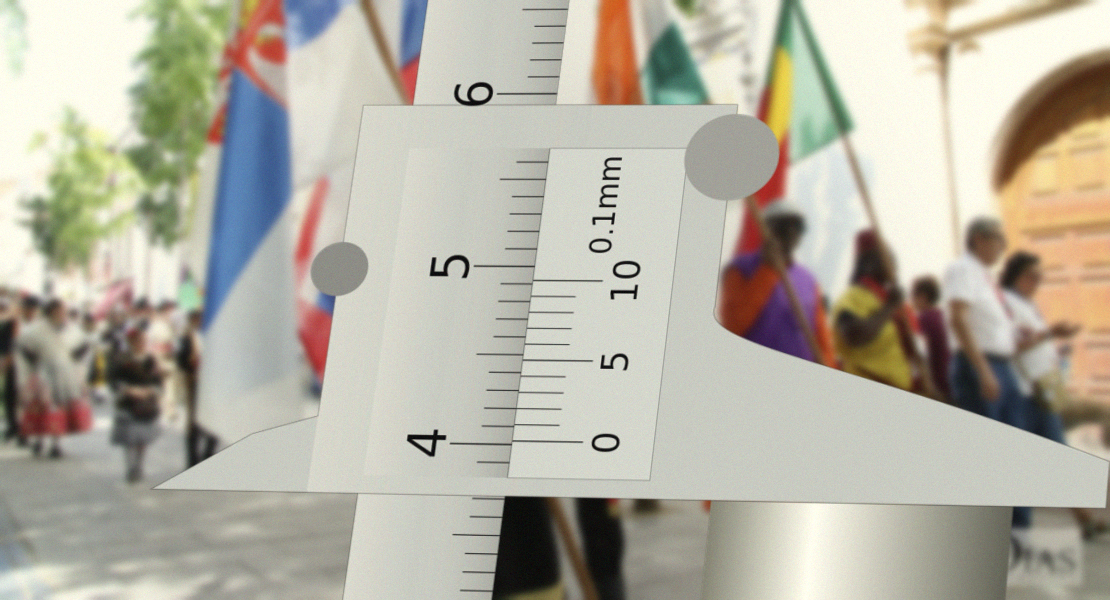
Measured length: 40.2 mm
